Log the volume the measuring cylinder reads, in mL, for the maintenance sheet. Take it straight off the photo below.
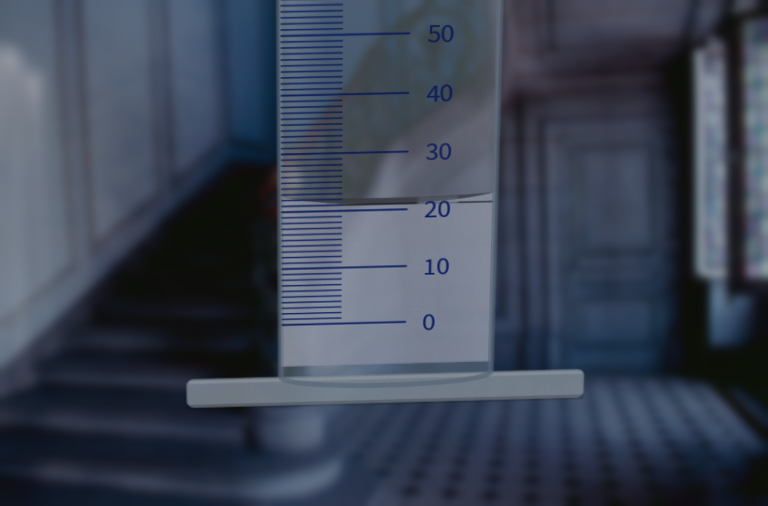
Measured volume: 21 mL
